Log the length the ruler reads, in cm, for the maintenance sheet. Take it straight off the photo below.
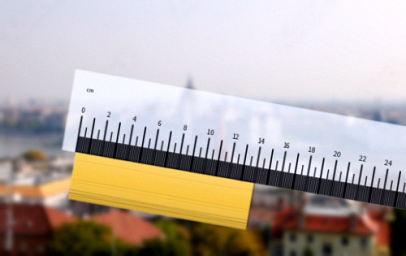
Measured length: 14 cm
